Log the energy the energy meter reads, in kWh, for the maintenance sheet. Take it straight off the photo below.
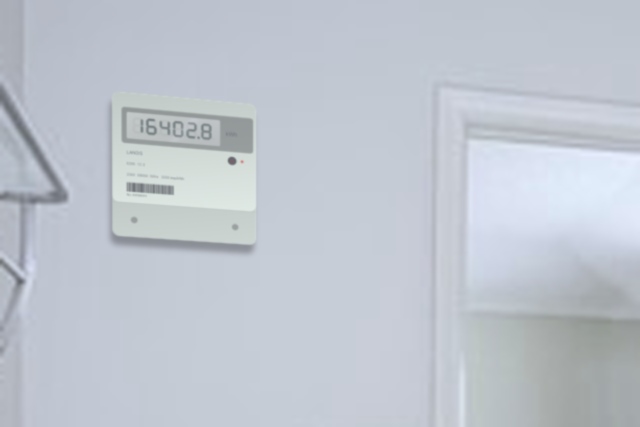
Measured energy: 16402.8 kWh
